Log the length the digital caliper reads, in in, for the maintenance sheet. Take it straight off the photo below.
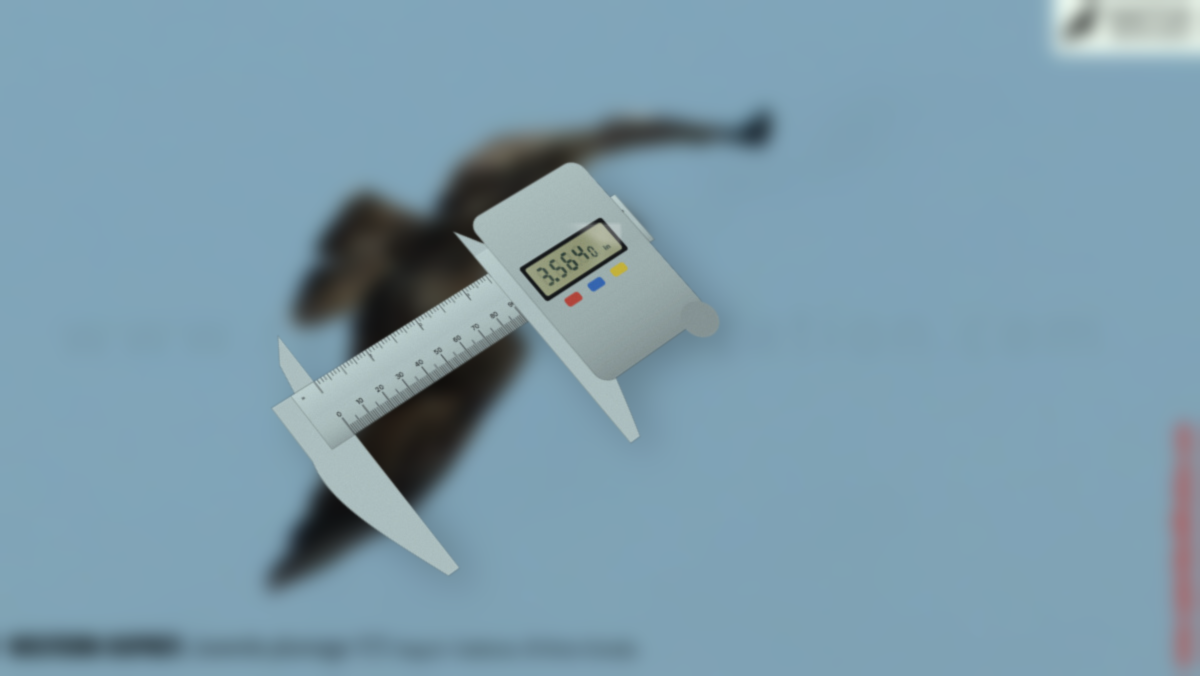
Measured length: 3.5640 in
